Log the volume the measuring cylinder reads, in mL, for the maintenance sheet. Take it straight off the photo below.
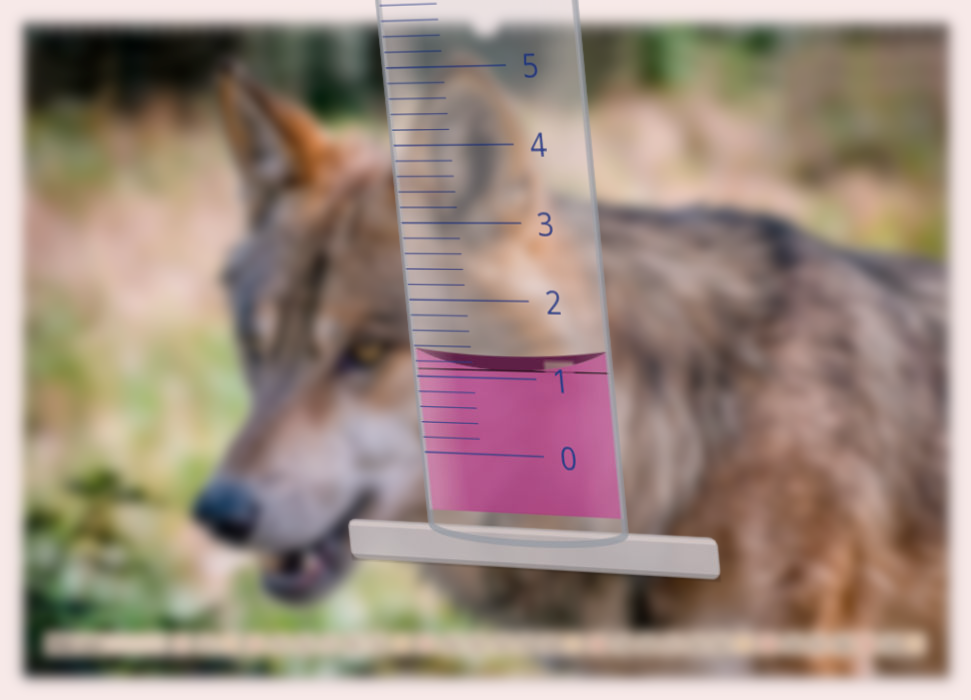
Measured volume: 1.1 mL
